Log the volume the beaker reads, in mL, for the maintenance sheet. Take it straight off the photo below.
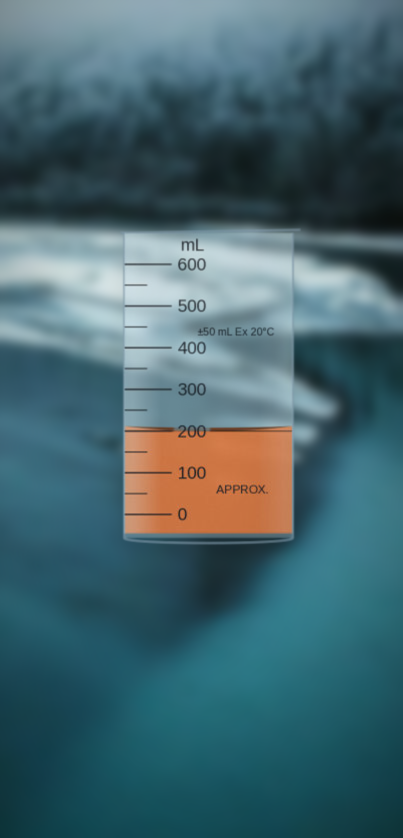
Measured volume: 200 mL
